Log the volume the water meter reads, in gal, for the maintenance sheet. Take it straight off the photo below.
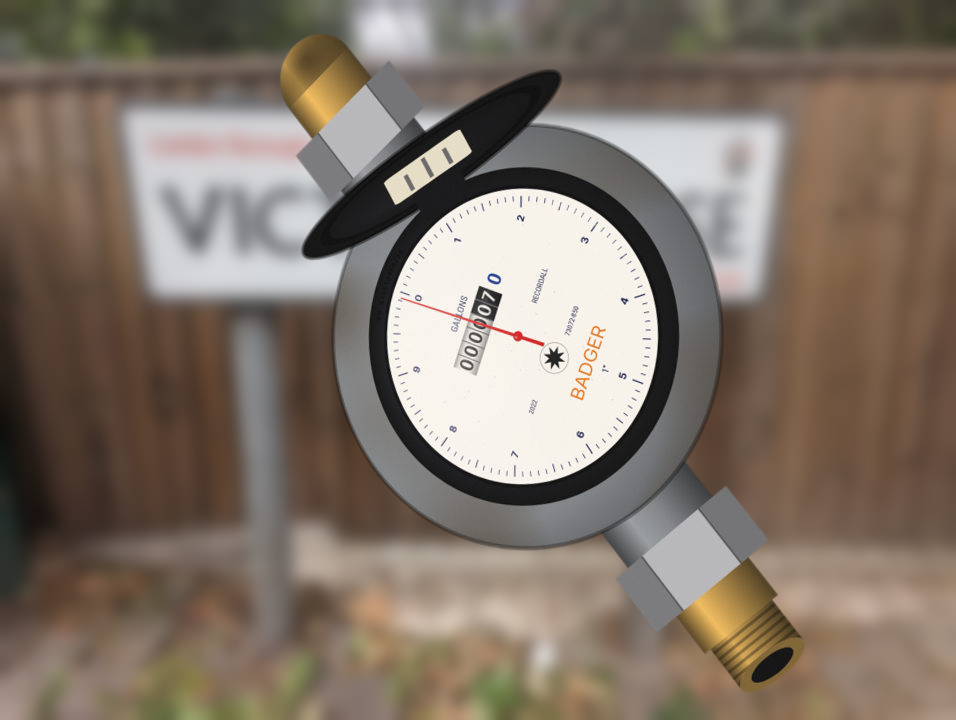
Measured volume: 69.9 gal
